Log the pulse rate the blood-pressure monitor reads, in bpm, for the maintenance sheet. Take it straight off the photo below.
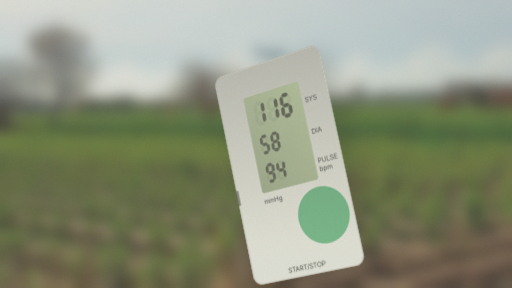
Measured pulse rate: 94 bpm
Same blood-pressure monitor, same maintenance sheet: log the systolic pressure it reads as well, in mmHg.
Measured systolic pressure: 116 mmHg
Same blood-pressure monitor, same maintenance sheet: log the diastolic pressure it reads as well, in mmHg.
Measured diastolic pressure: 58 mmHg
